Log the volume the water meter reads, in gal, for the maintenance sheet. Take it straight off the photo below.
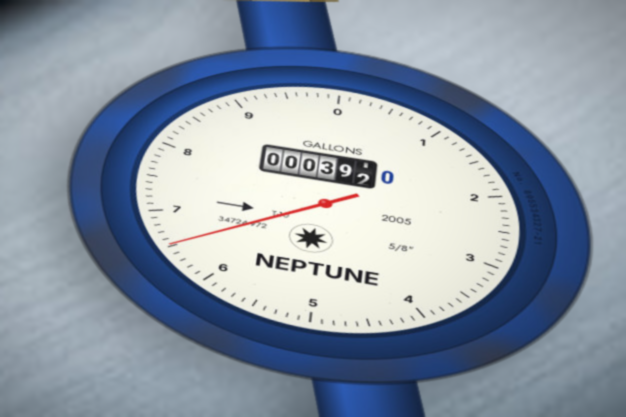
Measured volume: 3916.5 gal
